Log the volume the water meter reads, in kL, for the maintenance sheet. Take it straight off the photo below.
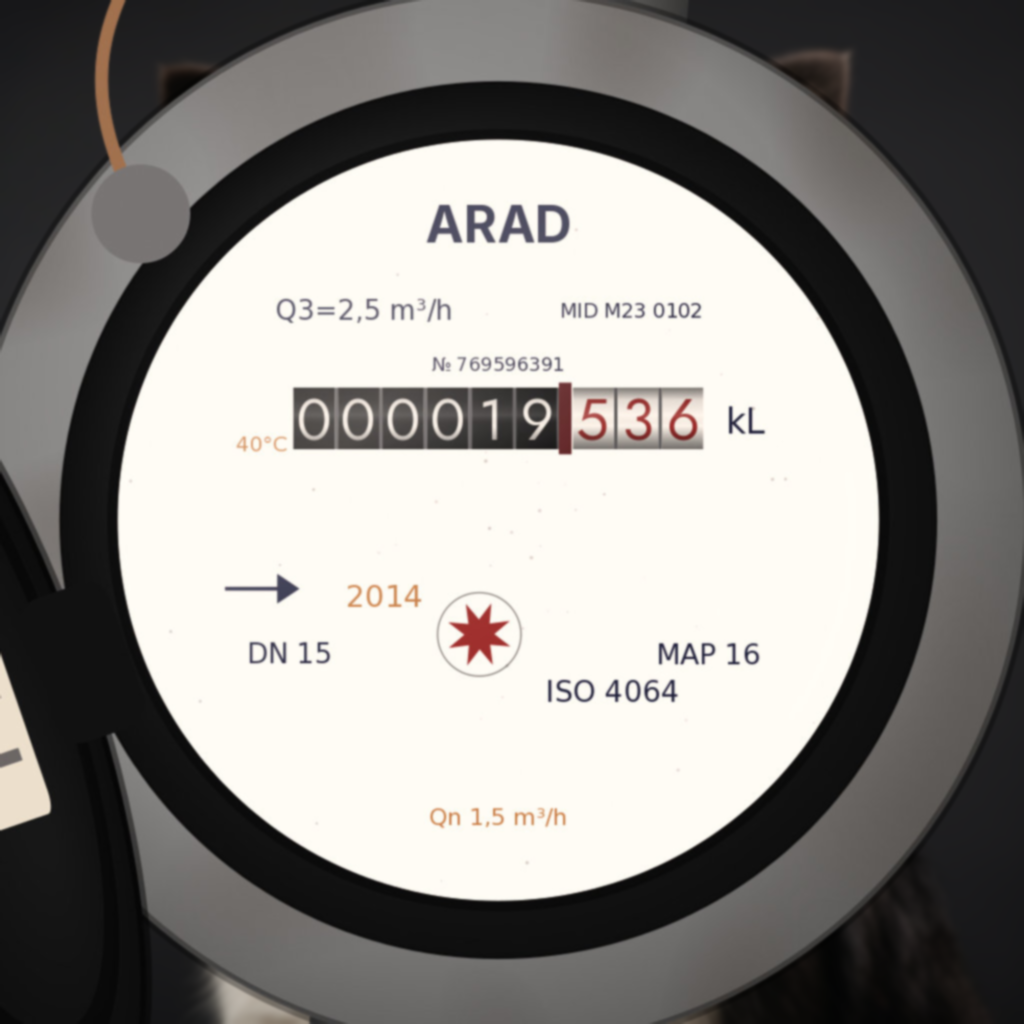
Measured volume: 19.536 kL
